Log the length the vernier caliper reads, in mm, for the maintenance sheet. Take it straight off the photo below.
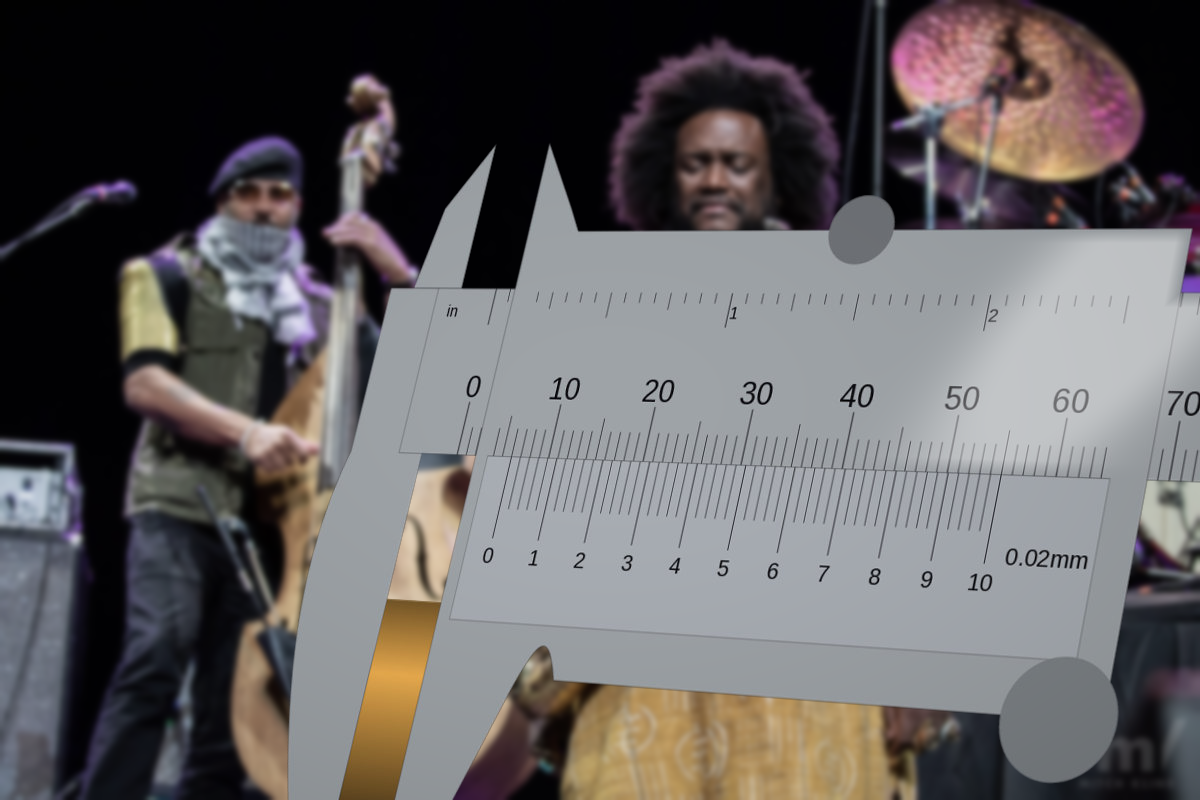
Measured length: 6.0 mm
